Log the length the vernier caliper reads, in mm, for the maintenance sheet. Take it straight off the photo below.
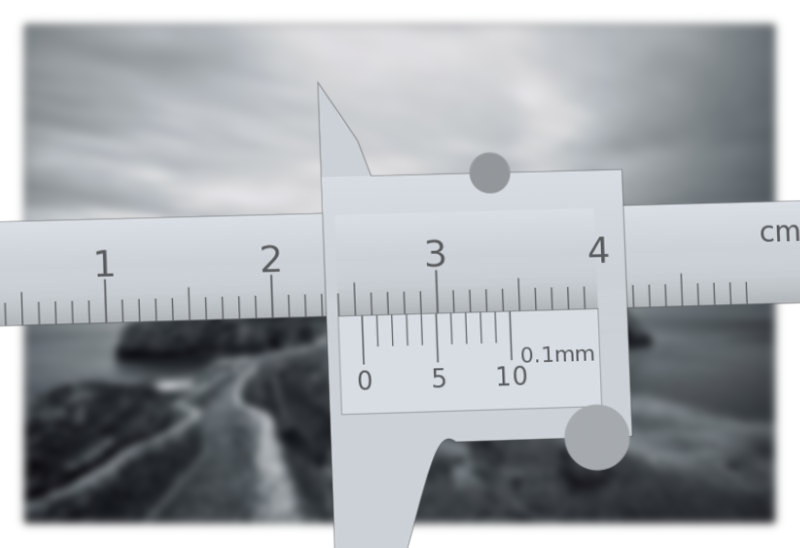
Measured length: 25.4 mm
